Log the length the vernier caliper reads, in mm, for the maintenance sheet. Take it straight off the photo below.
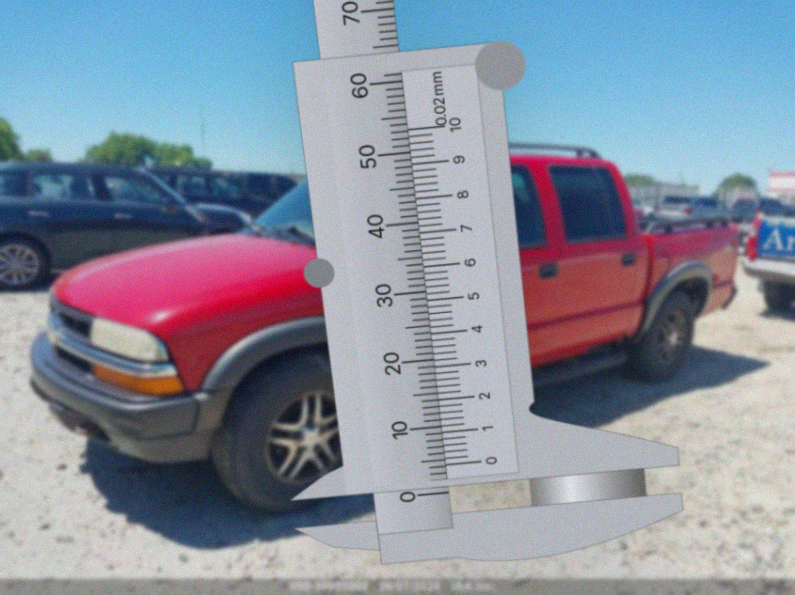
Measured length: 4.2 mm
